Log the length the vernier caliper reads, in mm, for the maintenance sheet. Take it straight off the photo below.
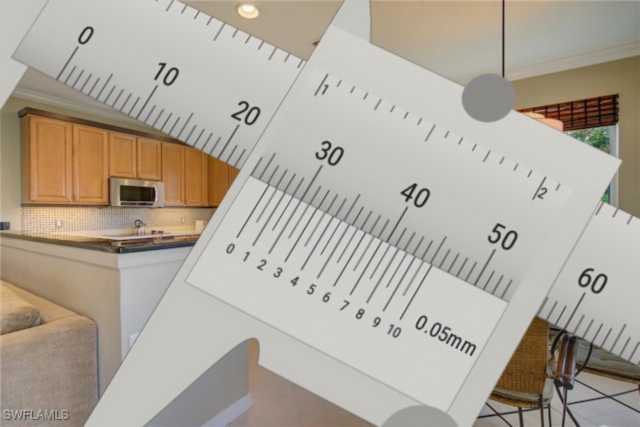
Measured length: 26.2 mm
